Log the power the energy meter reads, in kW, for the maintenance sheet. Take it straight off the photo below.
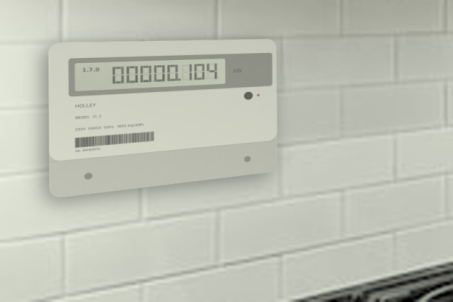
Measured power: 0.104 kW
